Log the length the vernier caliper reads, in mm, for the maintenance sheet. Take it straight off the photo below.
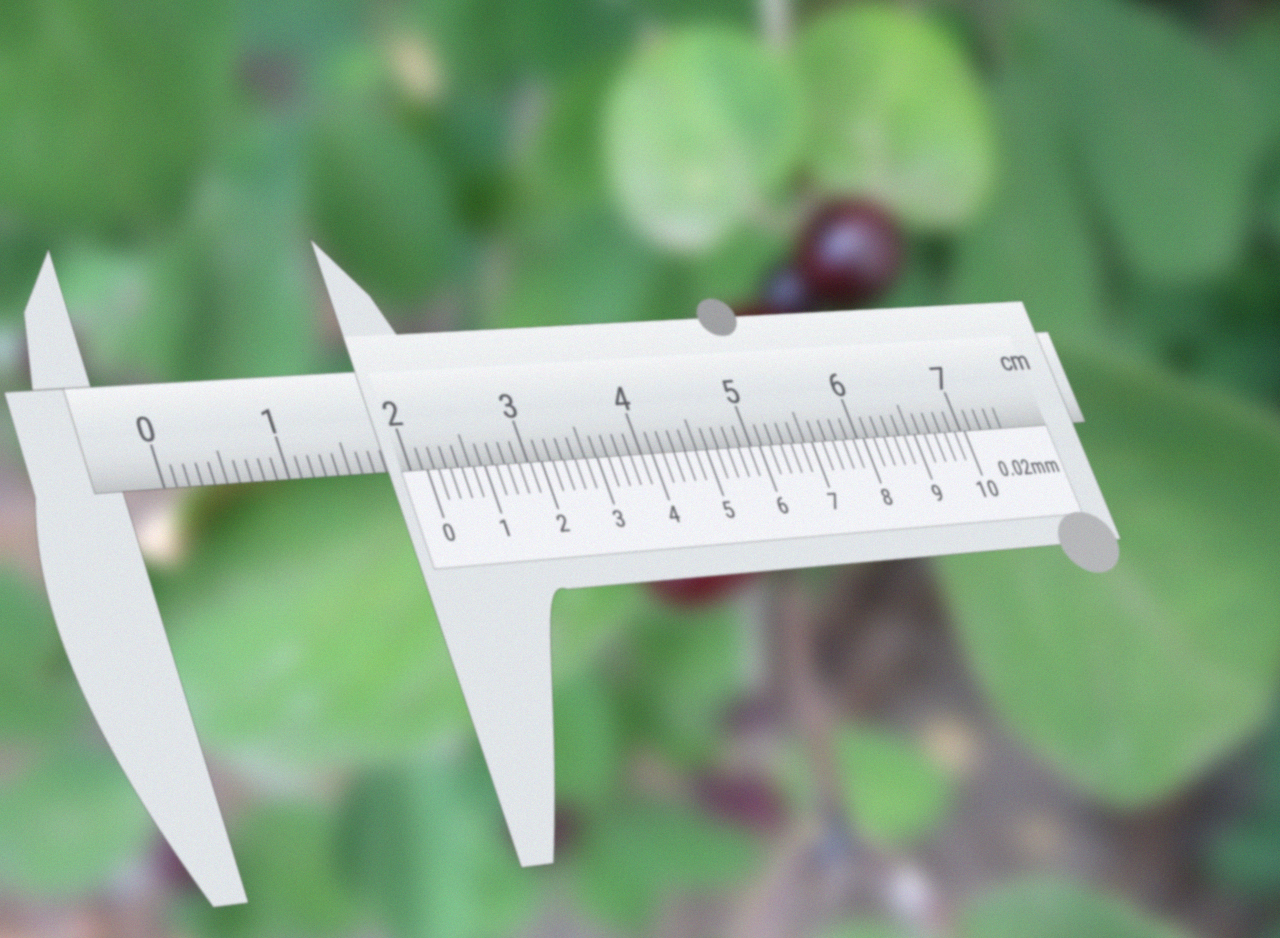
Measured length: 21.4 mm
